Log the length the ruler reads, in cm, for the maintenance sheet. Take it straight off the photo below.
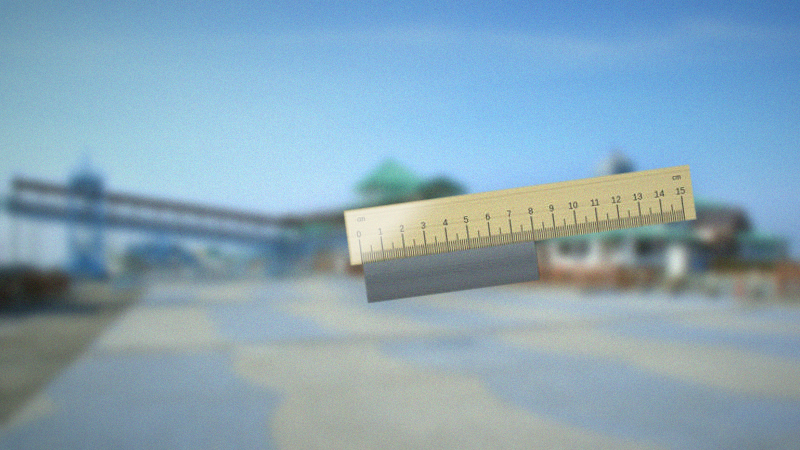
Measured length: 8 cm
